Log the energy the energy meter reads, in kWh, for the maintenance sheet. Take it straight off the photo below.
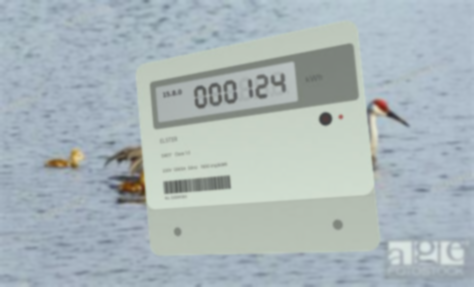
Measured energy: 124 kWh
